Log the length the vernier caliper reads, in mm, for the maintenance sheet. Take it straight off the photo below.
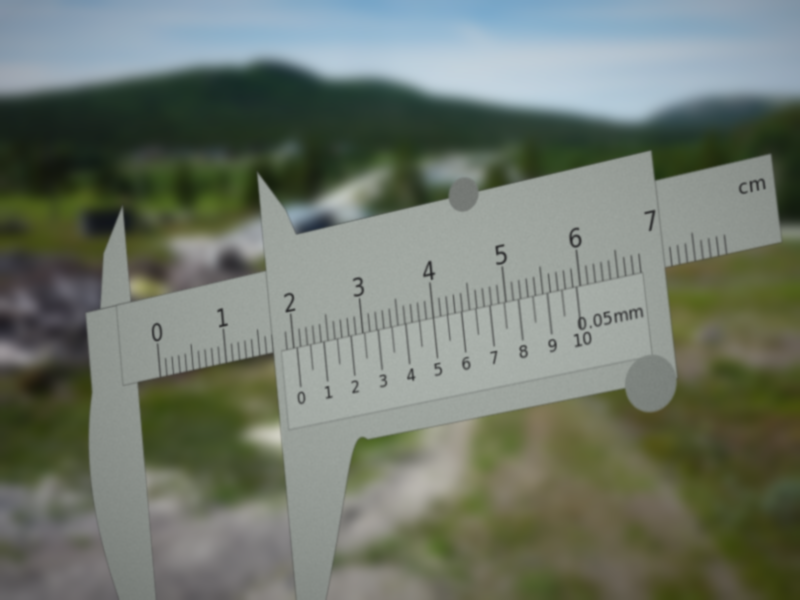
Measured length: 20.5 mm
